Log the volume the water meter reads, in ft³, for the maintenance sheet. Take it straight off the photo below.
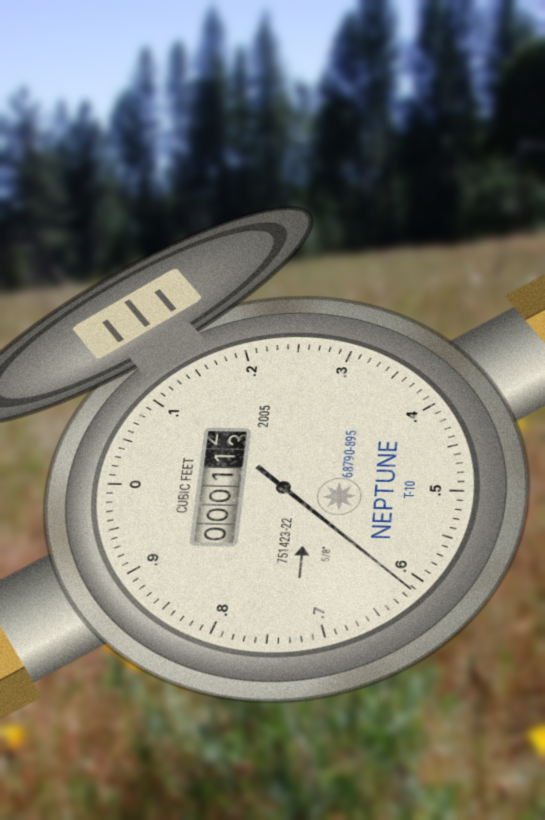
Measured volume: 112.61 ft³
